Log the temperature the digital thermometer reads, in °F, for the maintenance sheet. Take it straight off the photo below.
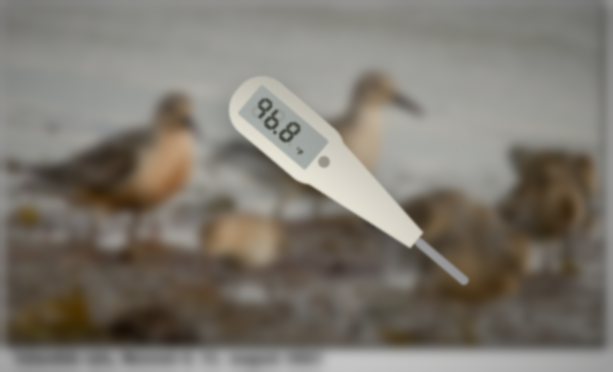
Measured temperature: 96.8 °F
